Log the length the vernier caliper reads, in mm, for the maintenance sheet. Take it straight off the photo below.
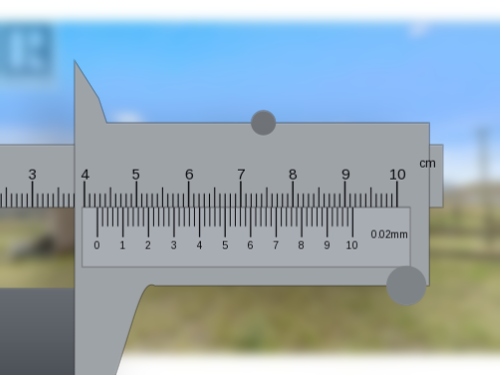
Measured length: 42.5 mm
